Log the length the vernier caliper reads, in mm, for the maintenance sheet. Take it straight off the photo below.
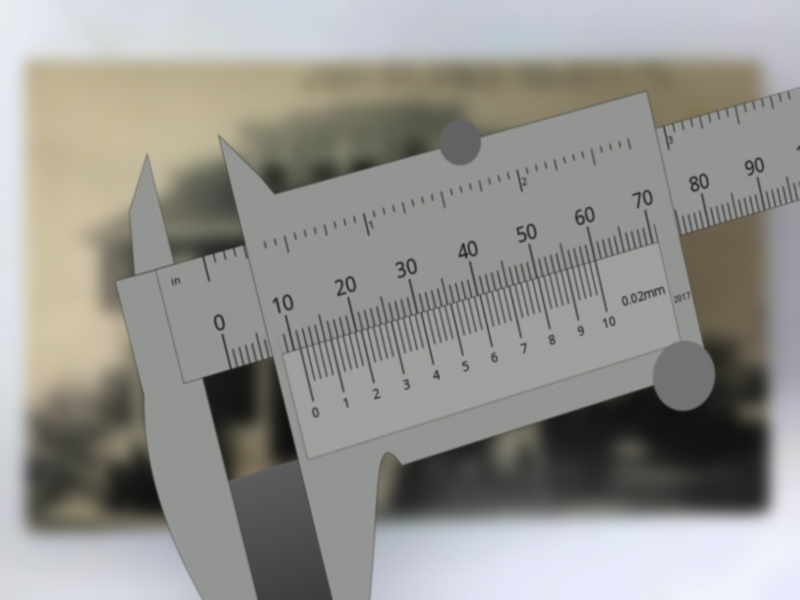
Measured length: 11.0 mm
